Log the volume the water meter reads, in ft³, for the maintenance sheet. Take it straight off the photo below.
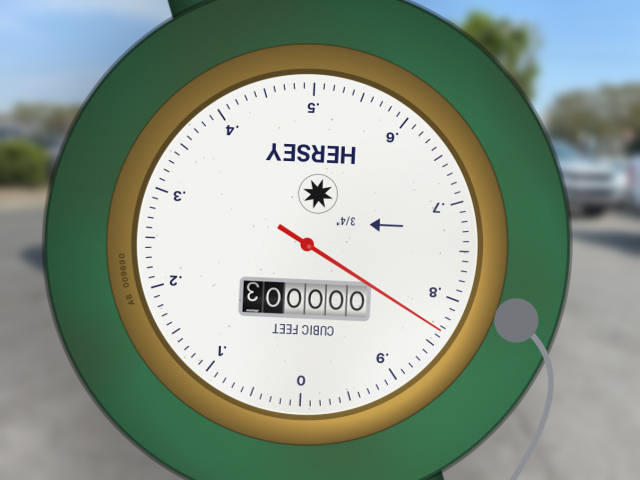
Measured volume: 2.83 ft³
